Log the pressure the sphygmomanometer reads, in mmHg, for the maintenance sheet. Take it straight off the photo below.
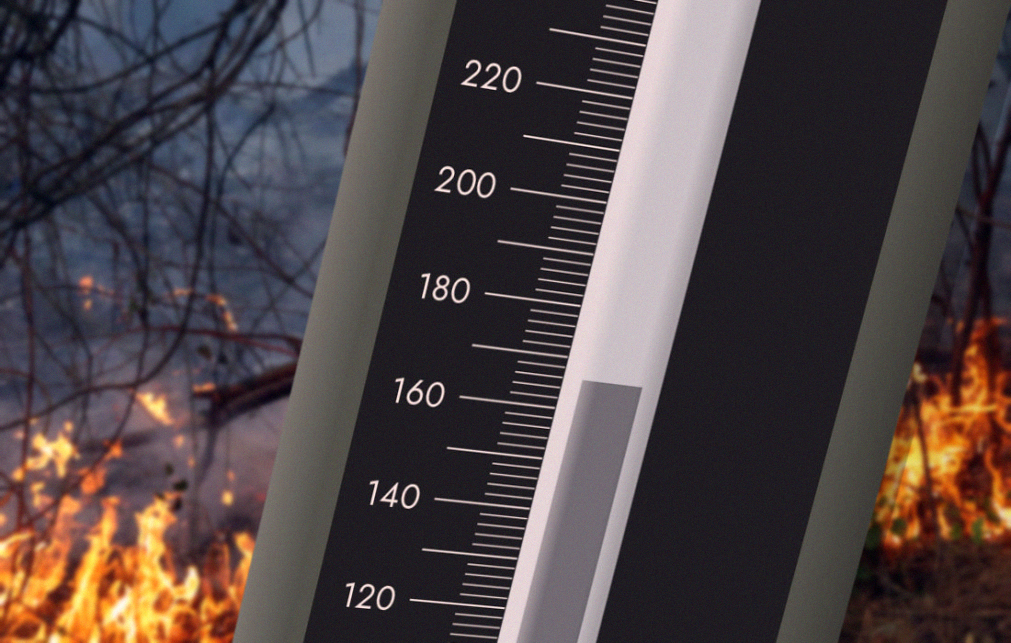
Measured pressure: 166 mmHg
